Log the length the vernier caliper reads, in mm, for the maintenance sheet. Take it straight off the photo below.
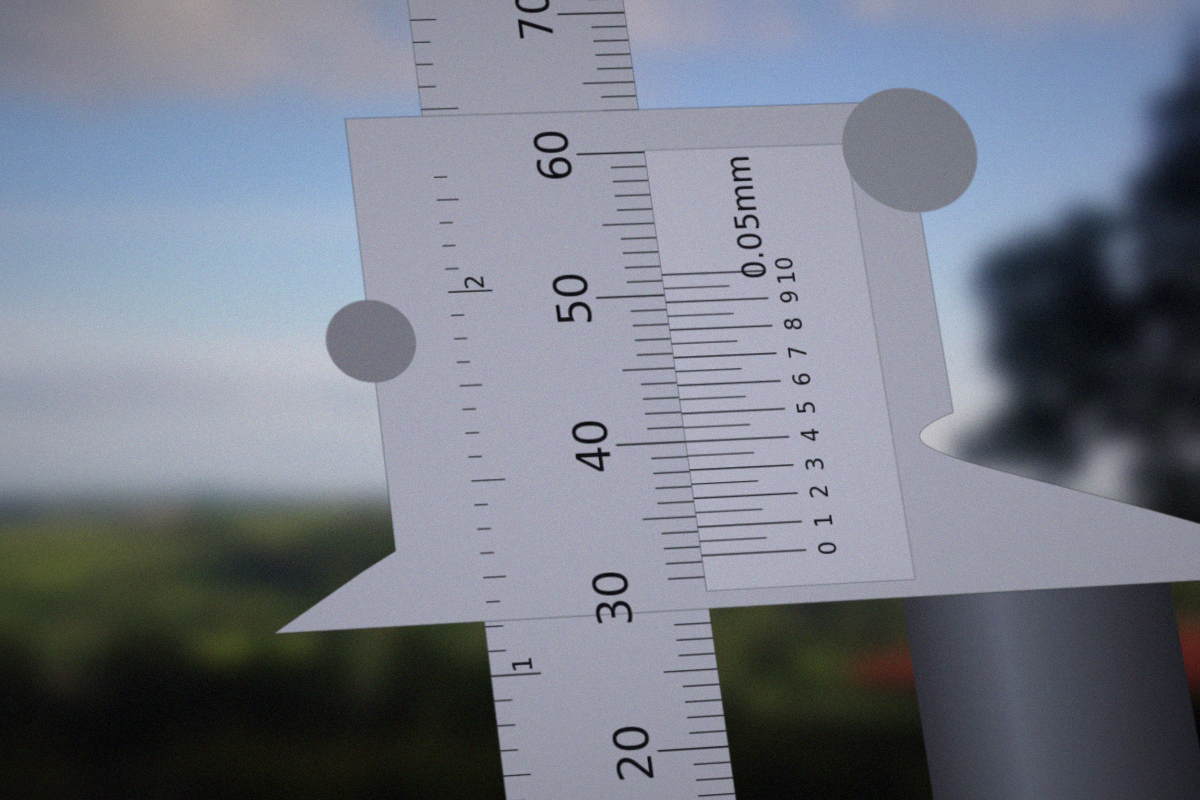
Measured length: 32.4 mm
